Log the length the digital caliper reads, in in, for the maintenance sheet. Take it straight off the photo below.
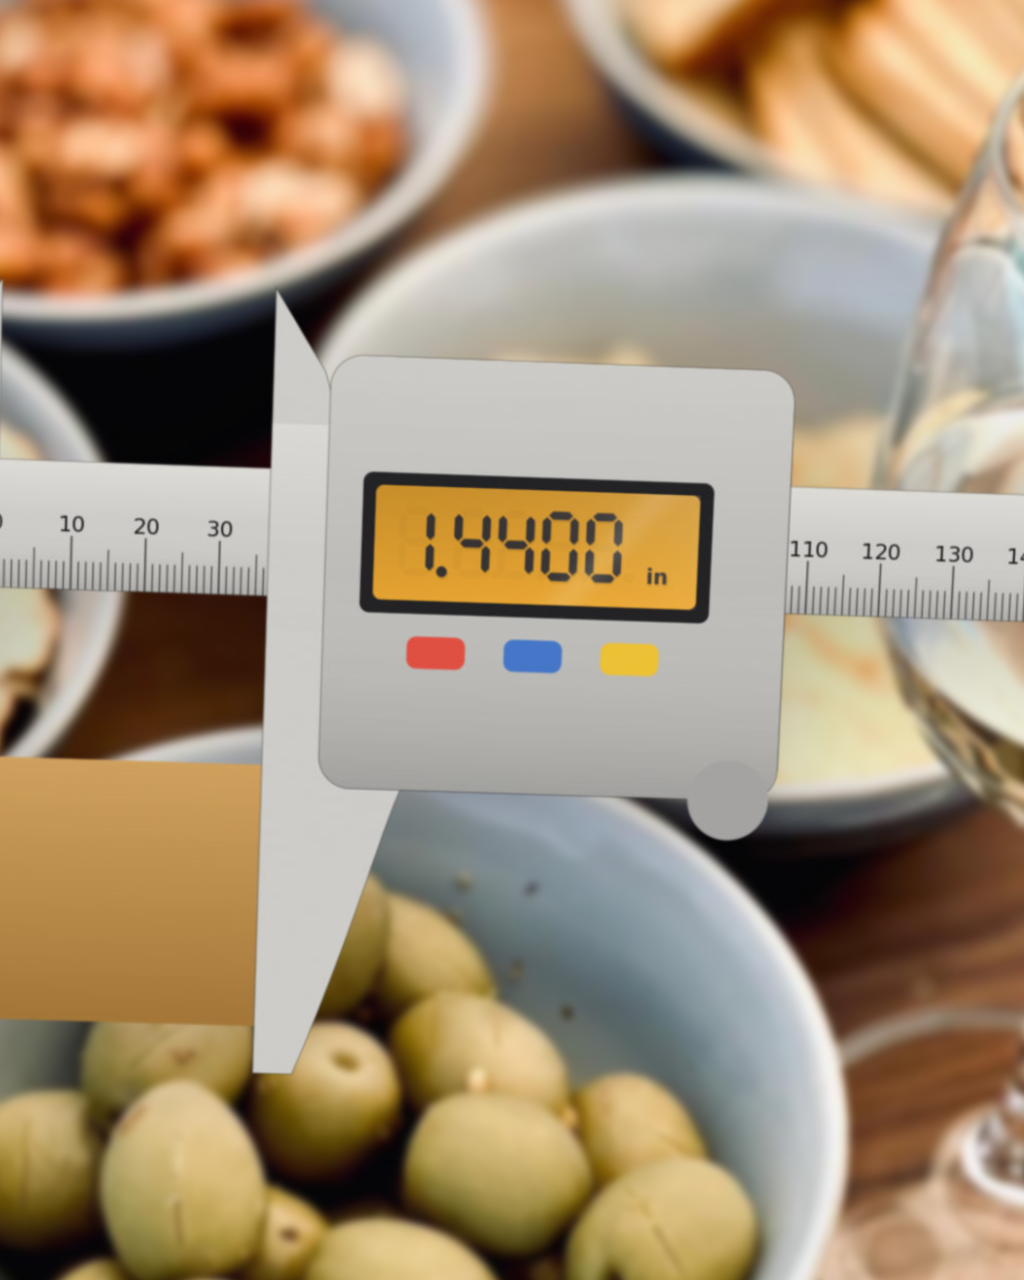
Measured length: 1.4400 in
